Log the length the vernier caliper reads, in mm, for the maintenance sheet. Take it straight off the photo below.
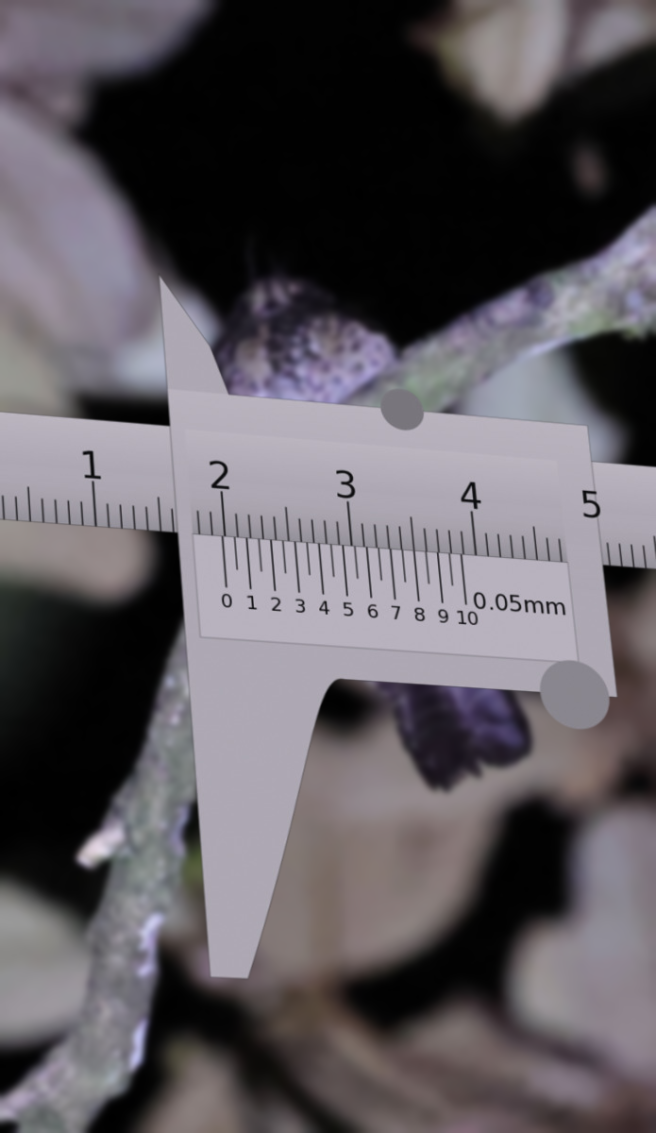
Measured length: 19.8 mm
